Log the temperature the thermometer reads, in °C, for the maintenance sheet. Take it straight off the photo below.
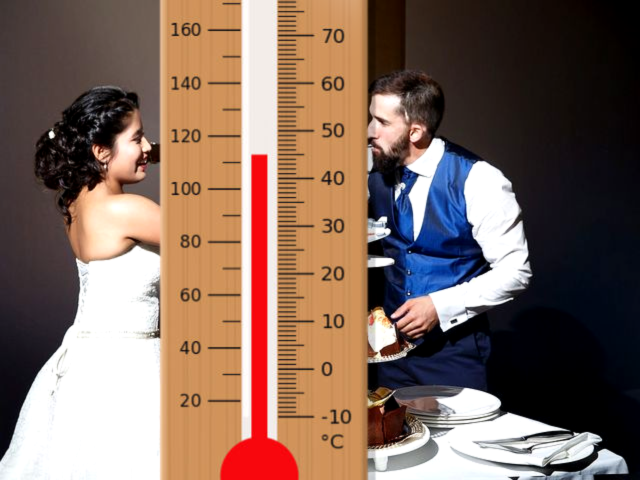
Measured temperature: 45 °C
